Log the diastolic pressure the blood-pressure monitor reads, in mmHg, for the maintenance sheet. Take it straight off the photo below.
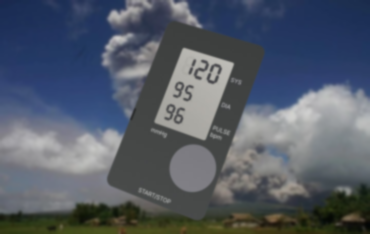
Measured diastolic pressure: 95 mmHg
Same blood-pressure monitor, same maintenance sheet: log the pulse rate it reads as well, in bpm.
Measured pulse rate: 96 bpm
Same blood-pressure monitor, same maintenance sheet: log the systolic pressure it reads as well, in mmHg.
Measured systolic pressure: 120 mmHg
